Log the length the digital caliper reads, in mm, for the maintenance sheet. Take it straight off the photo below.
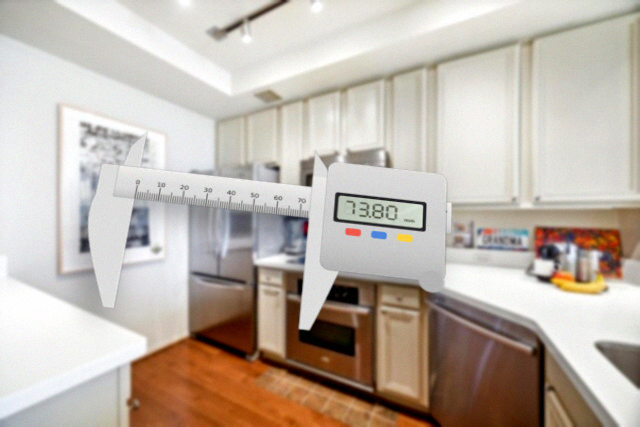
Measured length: 73.80 mm
